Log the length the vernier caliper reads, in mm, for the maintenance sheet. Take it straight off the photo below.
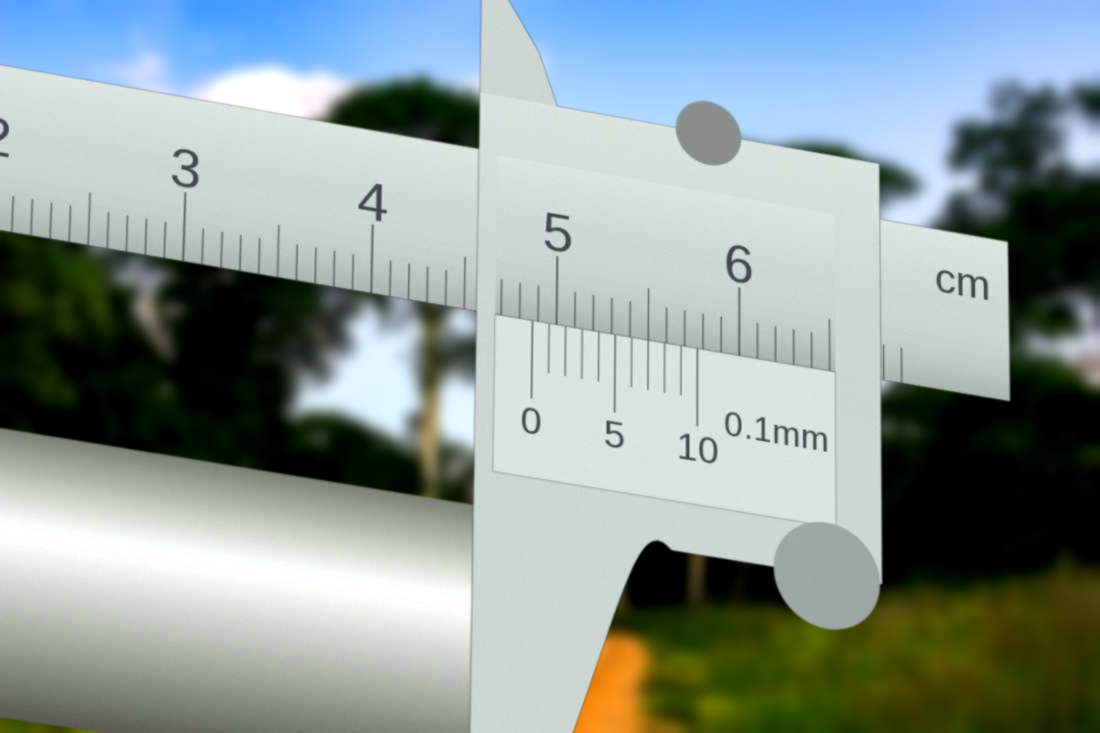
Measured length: 48.7 mm
